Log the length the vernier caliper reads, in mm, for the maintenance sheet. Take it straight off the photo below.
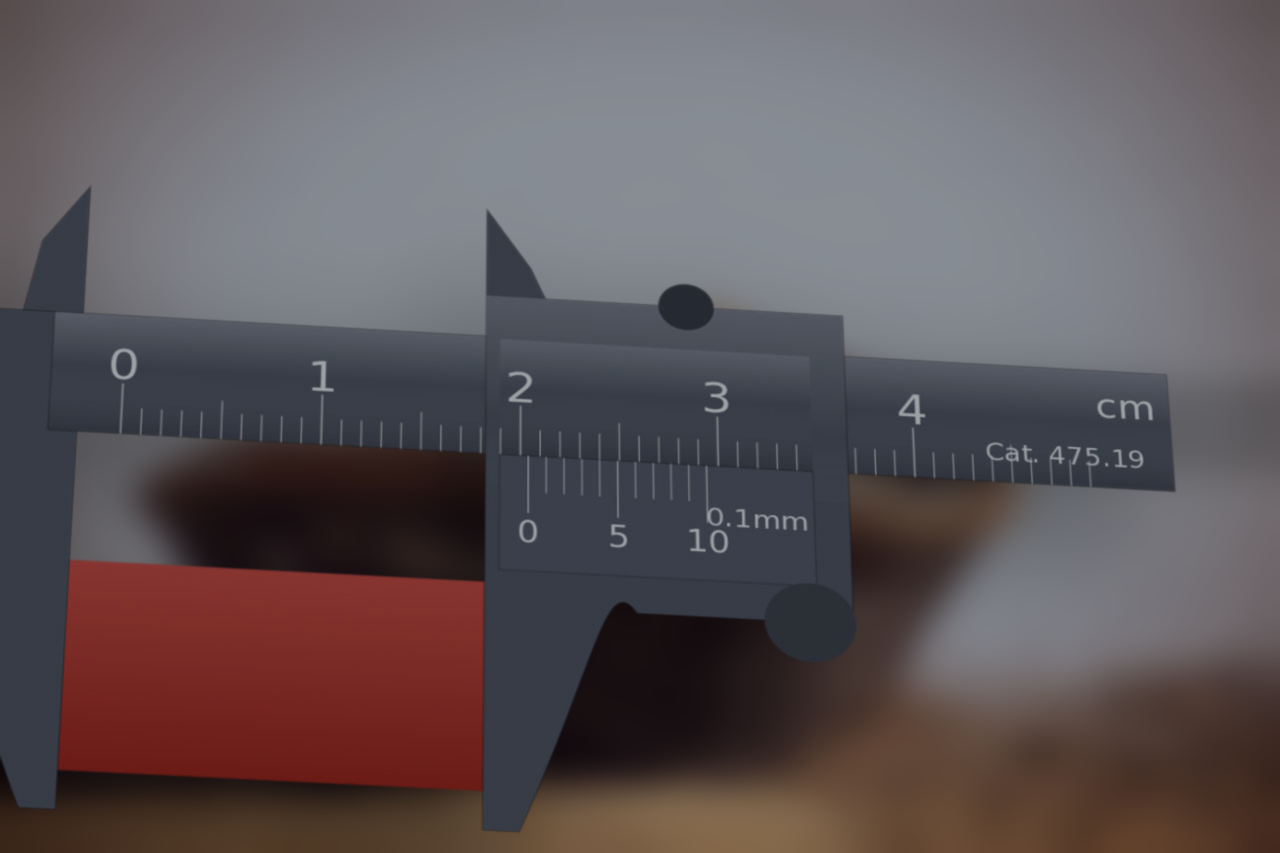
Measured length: 20.4 mm
